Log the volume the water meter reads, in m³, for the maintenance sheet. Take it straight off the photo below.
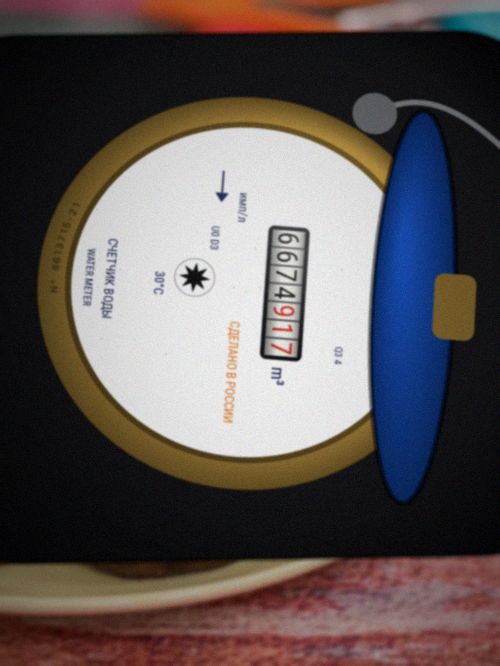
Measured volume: 6674.917 m³
